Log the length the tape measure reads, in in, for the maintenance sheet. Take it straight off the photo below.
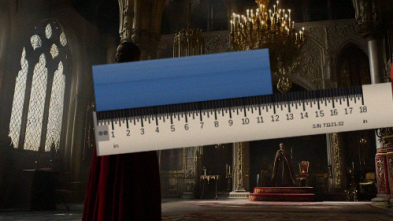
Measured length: 12 in
